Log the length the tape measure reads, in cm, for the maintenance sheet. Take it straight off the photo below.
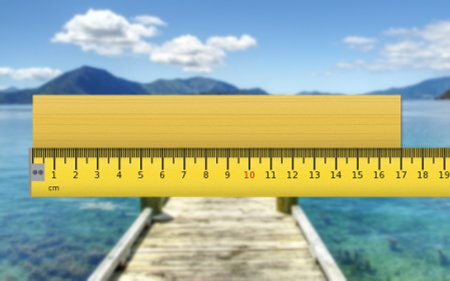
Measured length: 17 cm
